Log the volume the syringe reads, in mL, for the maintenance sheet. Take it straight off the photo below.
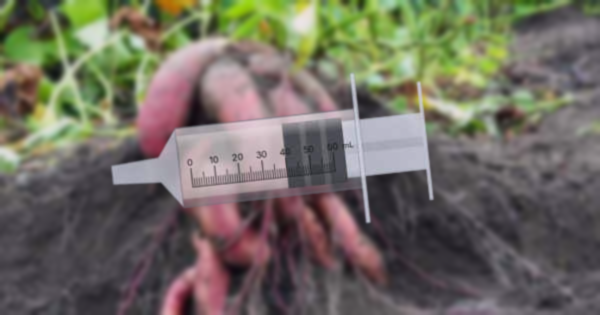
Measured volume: 40 mL
